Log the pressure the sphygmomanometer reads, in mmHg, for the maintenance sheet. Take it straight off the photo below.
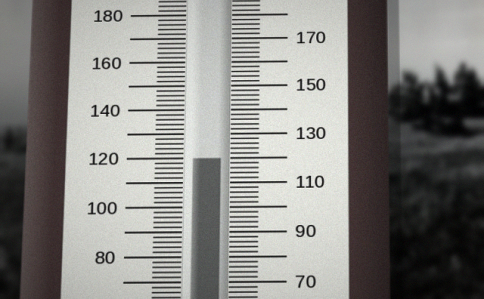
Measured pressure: 120 mmHg
